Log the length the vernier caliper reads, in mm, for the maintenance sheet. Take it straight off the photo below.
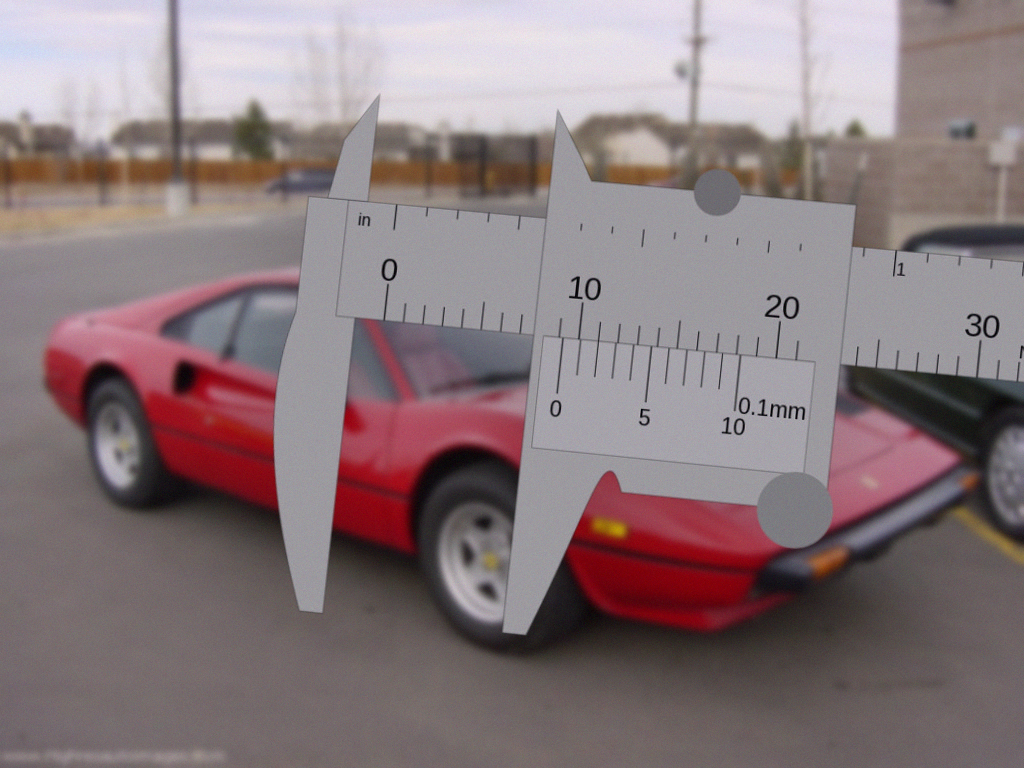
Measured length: 9.2 mm
